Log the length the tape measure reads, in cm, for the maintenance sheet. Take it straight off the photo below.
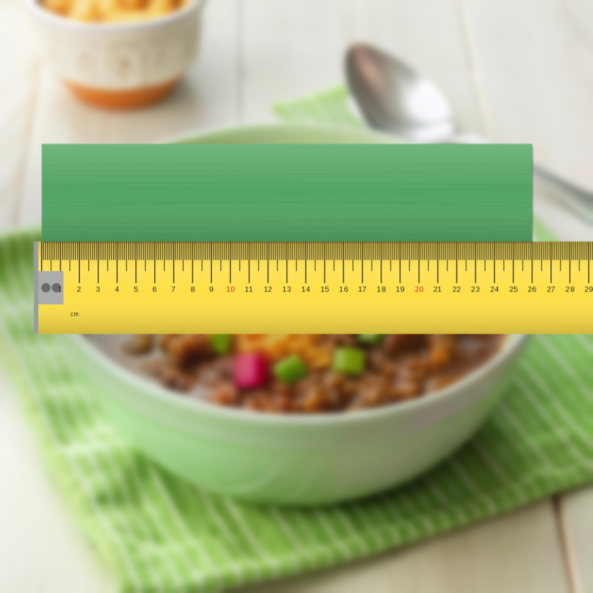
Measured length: 26 cm
